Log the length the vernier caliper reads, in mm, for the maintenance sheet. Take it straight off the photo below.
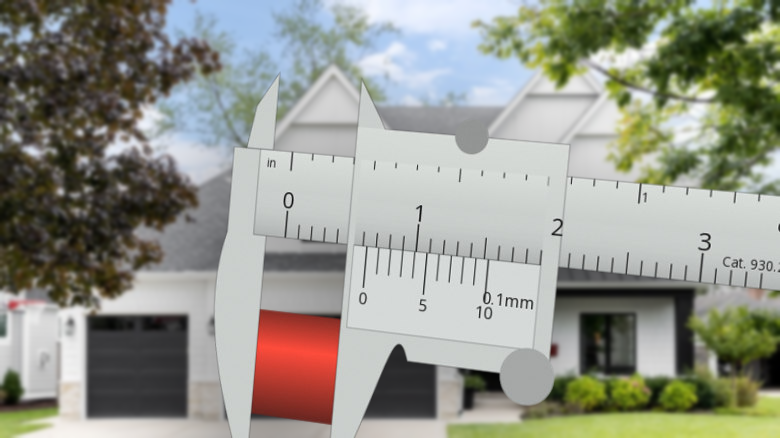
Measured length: 6.3 mm
